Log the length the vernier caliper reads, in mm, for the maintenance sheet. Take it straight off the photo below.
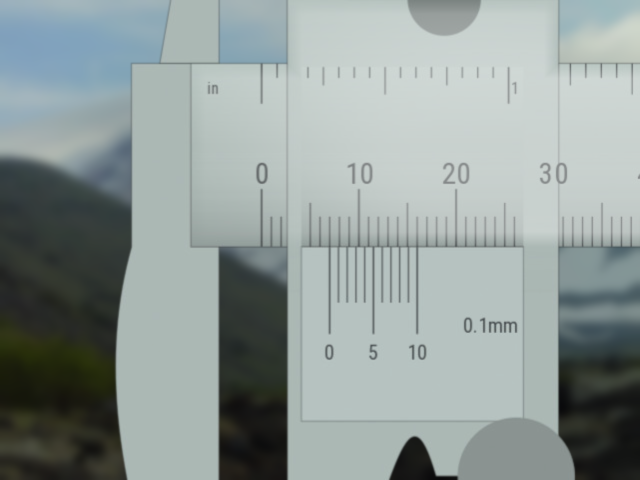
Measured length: 7.0 mm
